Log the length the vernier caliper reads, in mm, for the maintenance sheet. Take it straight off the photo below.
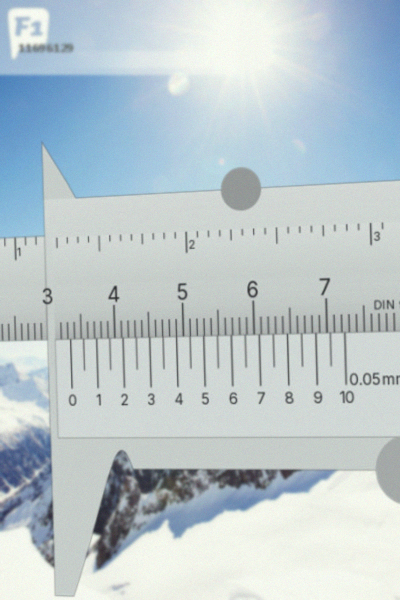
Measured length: 33.4 mm
